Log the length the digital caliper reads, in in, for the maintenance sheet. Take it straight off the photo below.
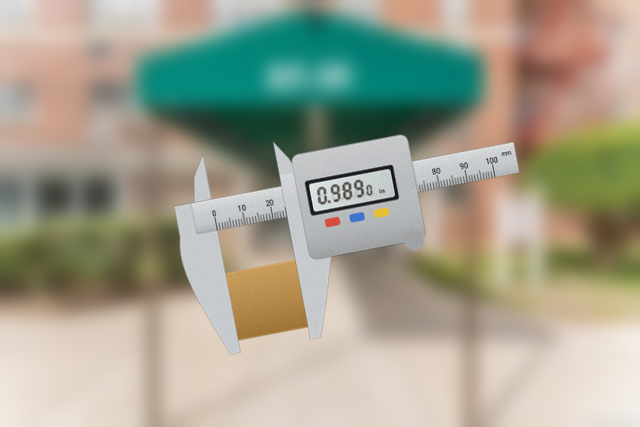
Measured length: 0.9890 in
